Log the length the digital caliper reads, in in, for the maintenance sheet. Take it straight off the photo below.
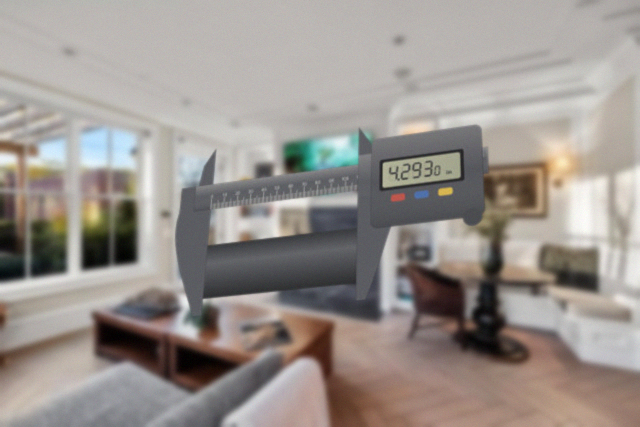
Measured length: 4.2930 in
